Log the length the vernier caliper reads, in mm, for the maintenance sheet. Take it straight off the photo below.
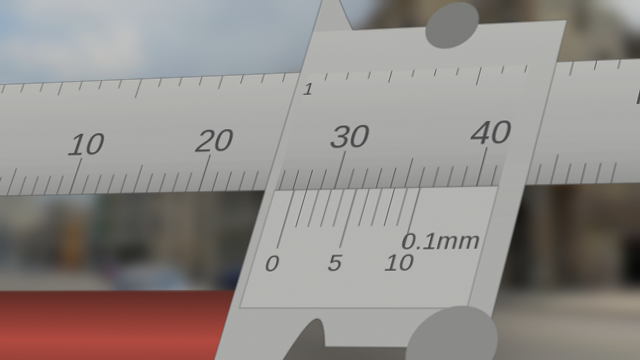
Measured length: 27.1 mm
